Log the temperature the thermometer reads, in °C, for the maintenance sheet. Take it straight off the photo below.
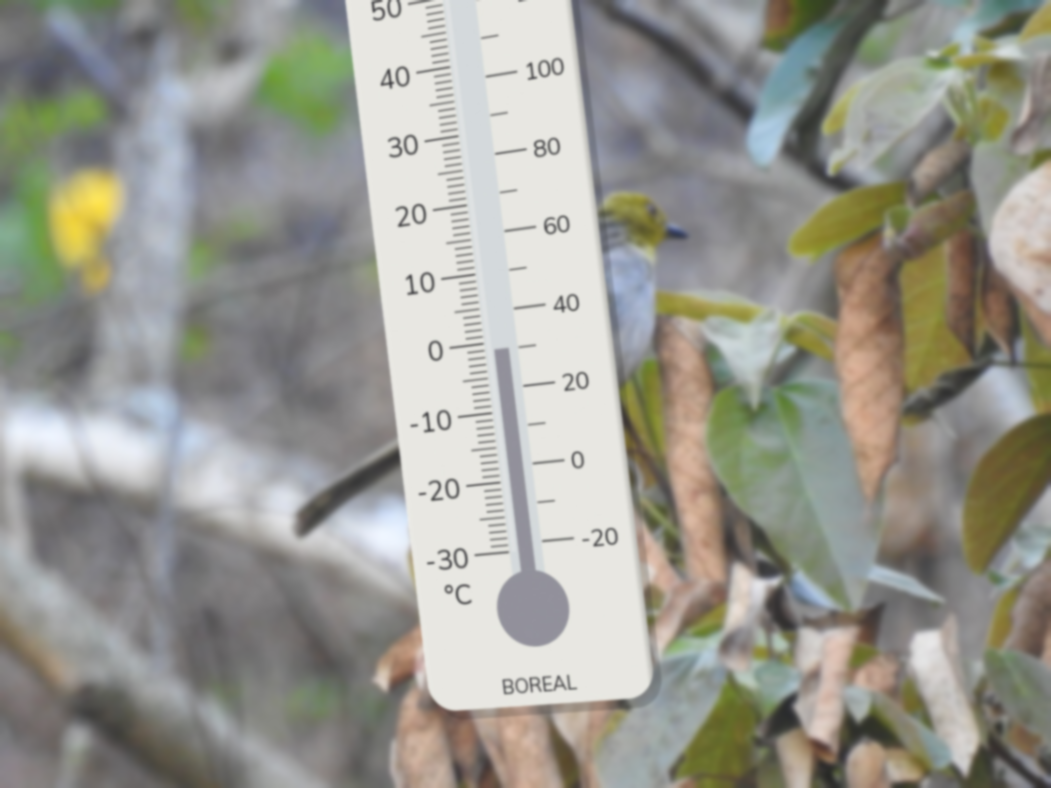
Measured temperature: -1 °C
